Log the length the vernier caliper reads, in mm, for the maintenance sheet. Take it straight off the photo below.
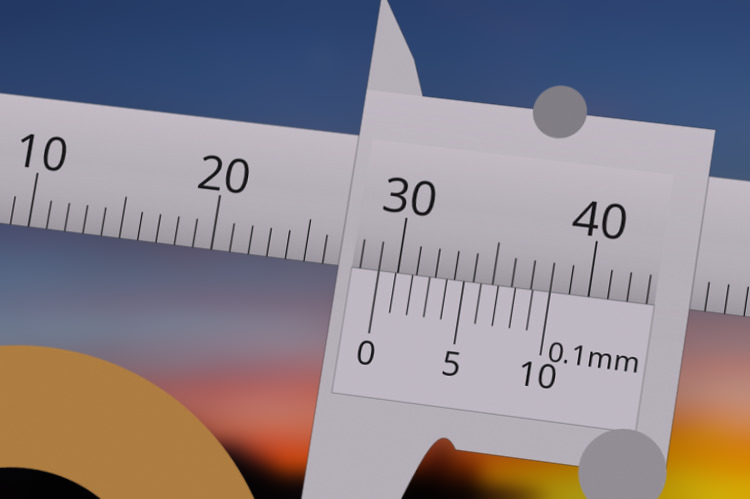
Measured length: 29.0 mm
